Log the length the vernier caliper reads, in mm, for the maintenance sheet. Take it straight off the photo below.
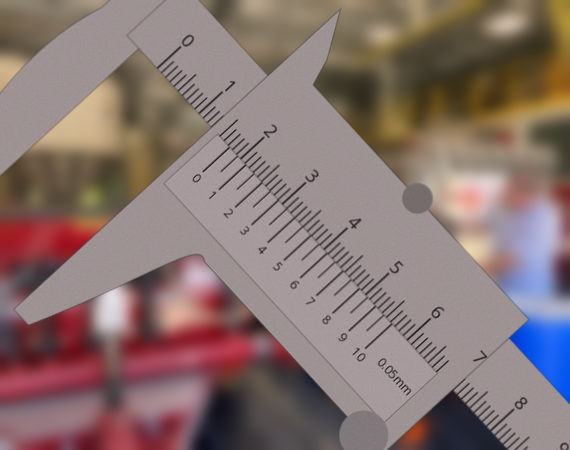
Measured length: 17.4 mm
